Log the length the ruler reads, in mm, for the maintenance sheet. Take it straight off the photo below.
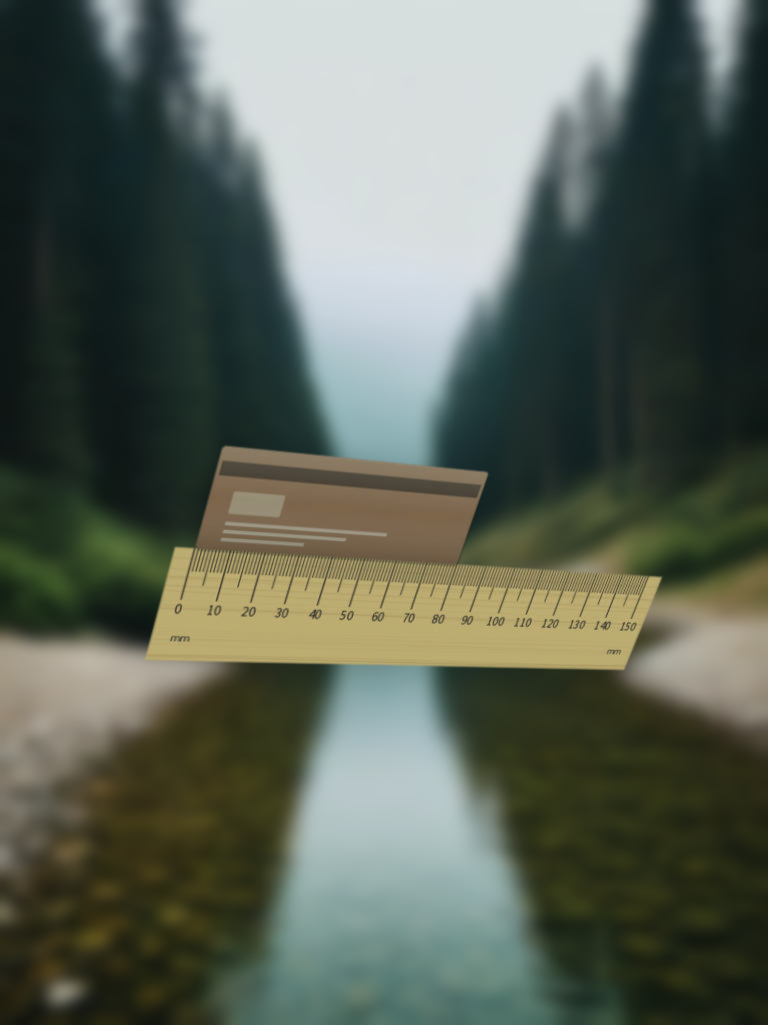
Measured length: 80 mm
